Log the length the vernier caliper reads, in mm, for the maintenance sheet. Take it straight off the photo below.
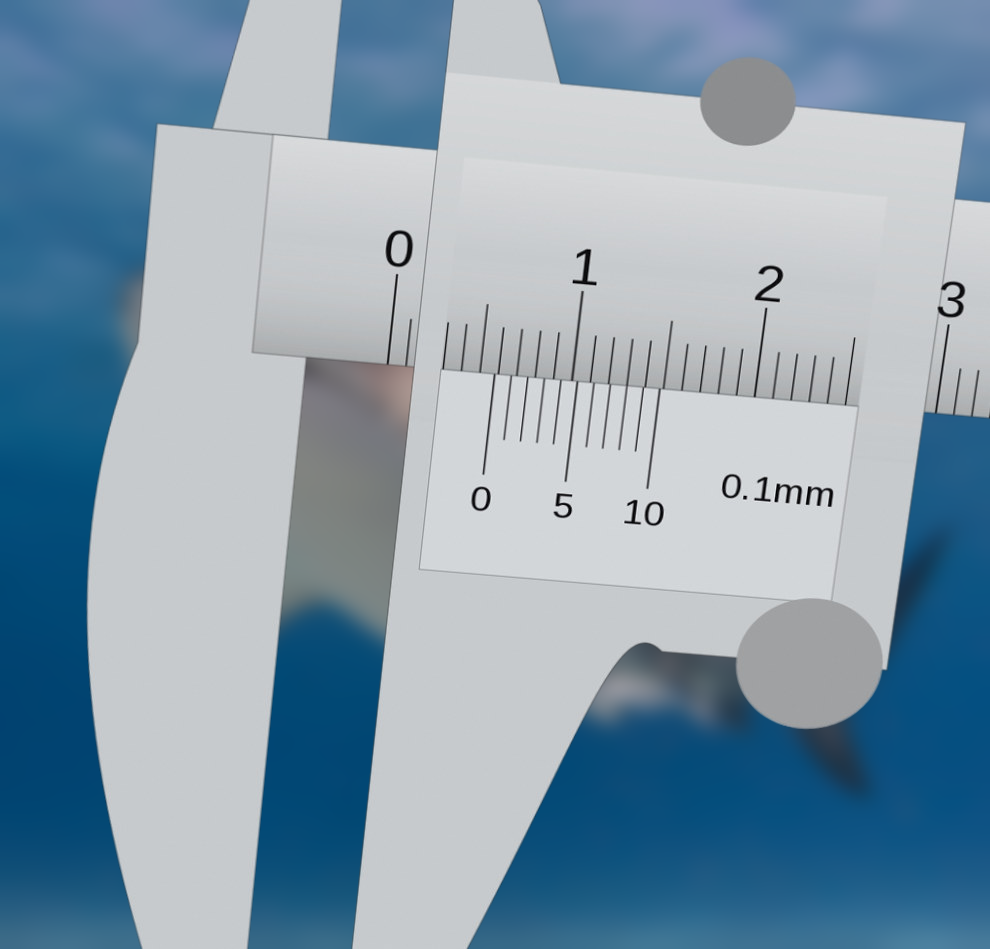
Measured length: 5.8 mm
